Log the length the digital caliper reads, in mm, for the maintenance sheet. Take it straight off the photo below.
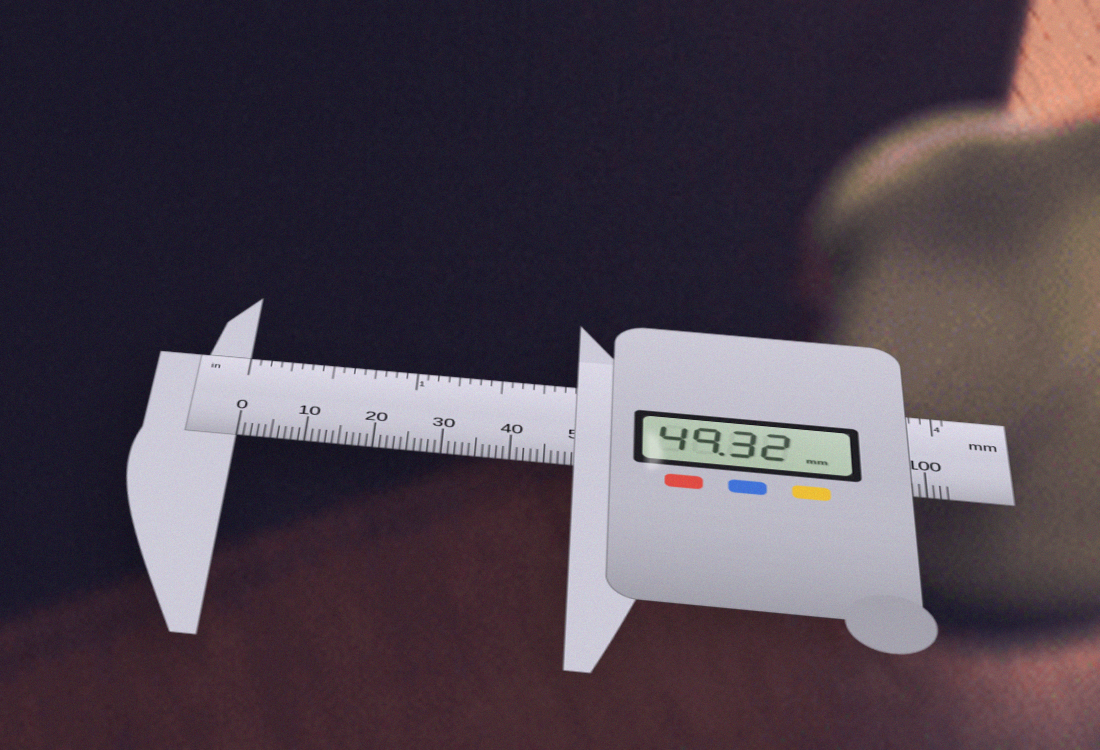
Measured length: 49.32 mm
